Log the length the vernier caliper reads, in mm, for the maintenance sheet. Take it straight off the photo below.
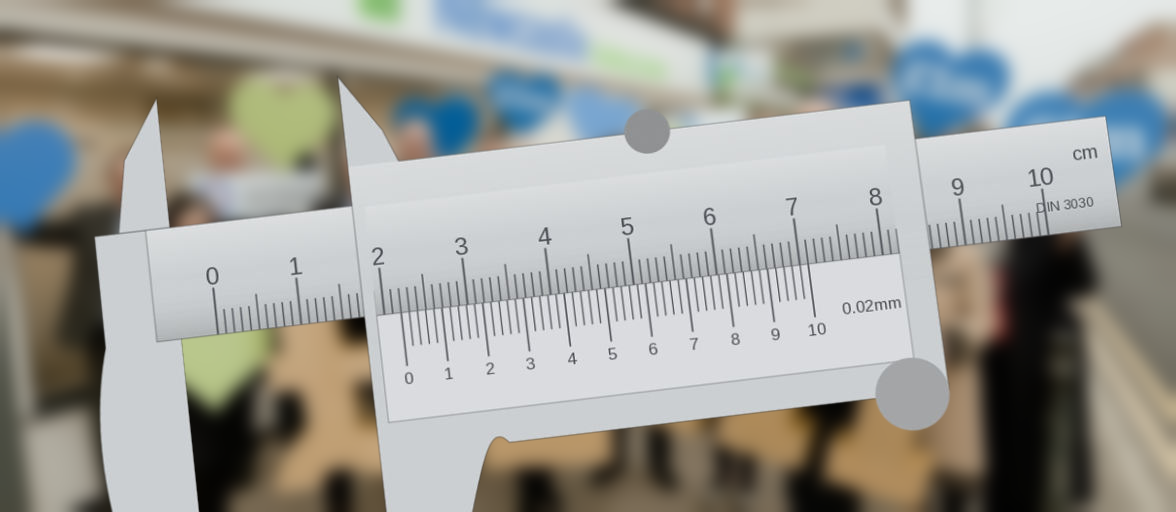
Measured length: 22.0 mm
